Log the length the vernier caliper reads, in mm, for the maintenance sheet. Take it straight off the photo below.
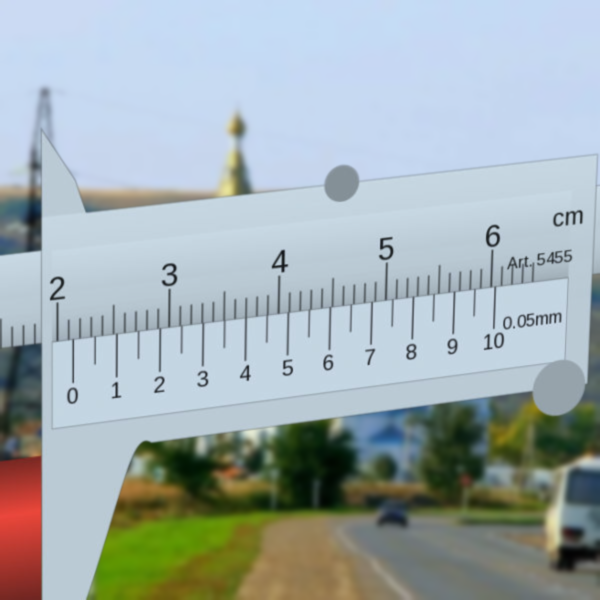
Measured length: 21.4 mm
